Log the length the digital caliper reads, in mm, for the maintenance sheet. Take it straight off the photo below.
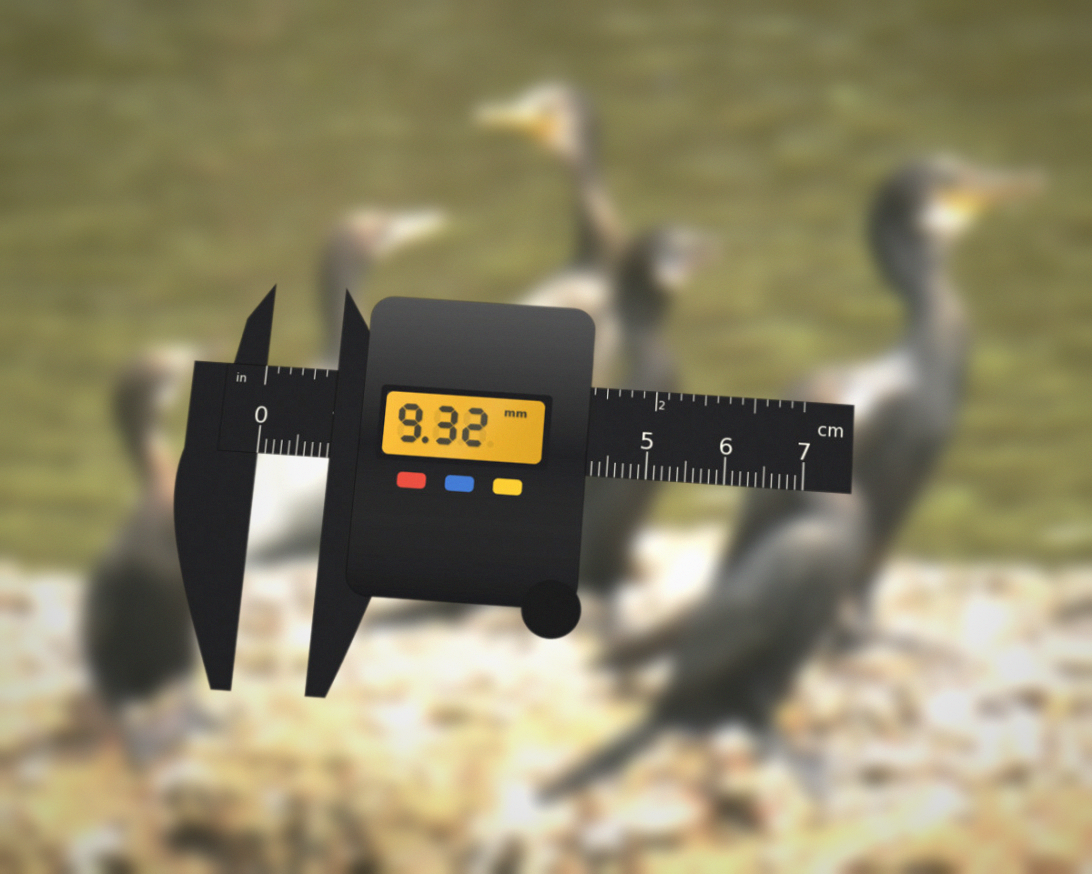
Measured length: 9.32 mm
